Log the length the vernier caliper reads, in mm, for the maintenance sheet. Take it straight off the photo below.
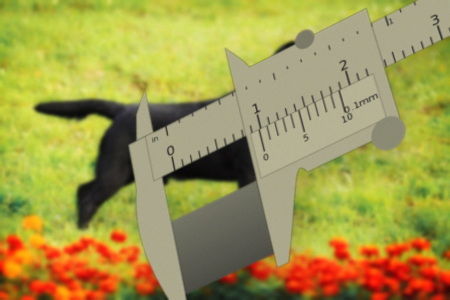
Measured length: 9.8 mm
